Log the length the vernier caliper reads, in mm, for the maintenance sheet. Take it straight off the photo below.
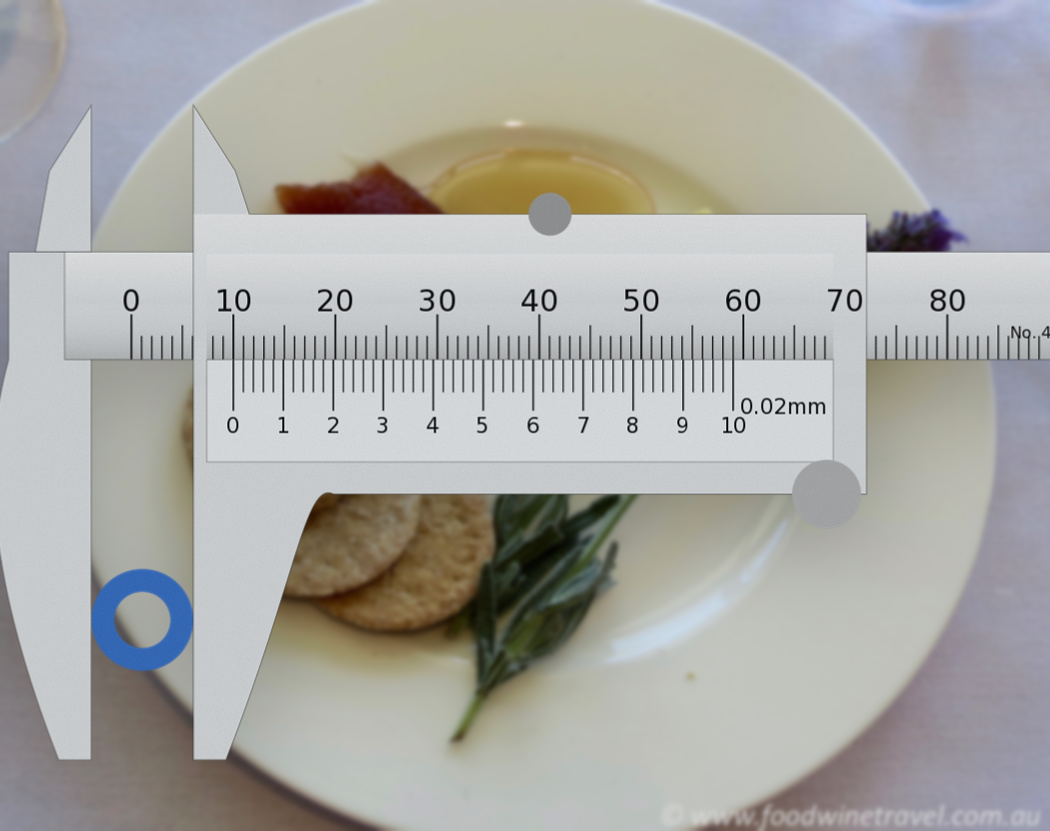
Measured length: 10.0 mm
